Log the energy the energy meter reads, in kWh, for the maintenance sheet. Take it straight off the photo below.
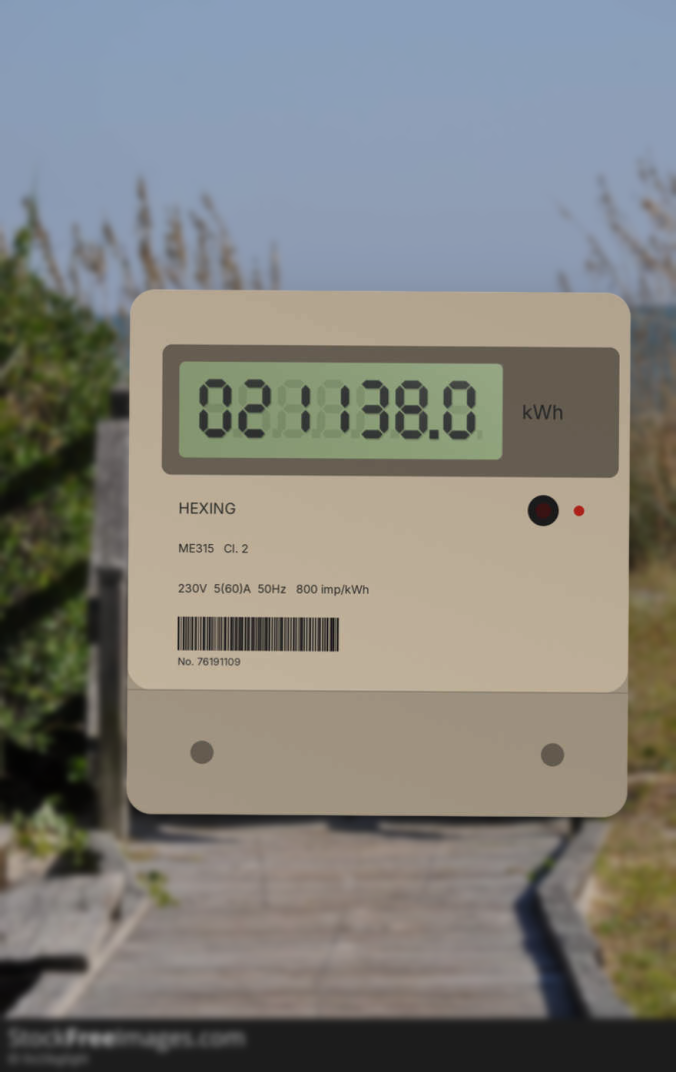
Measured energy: 21138.0 kWh
